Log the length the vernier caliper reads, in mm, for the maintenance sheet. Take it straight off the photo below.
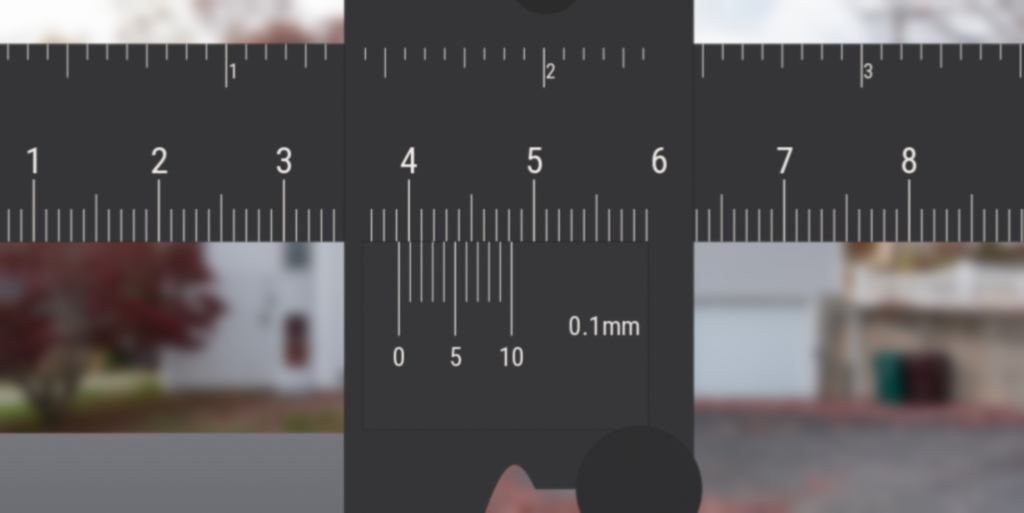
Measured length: 39.2 mm
